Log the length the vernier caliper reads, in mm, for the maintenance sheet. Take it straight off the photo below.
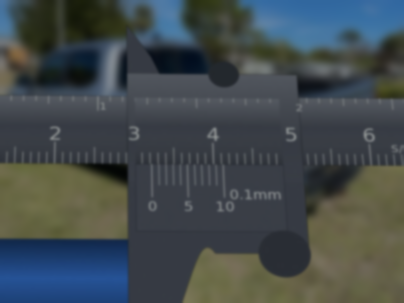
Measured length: 32.2 mm
